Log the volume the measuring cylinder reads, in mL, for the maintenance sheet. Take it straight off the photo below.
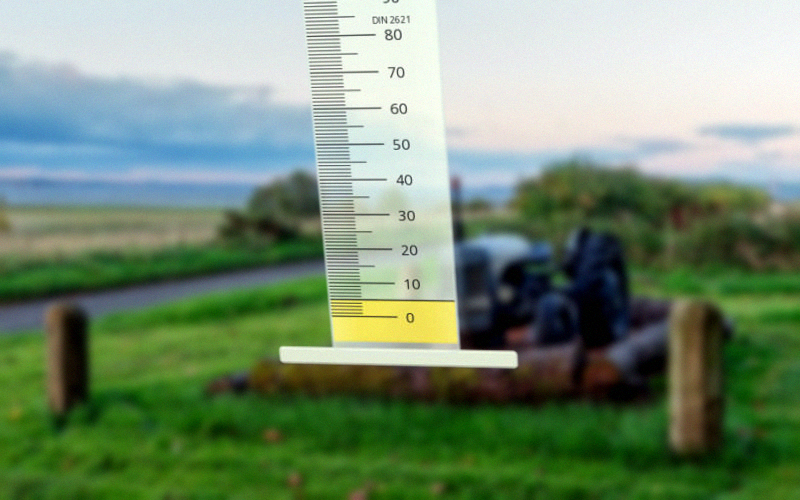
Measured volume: 5 mL
